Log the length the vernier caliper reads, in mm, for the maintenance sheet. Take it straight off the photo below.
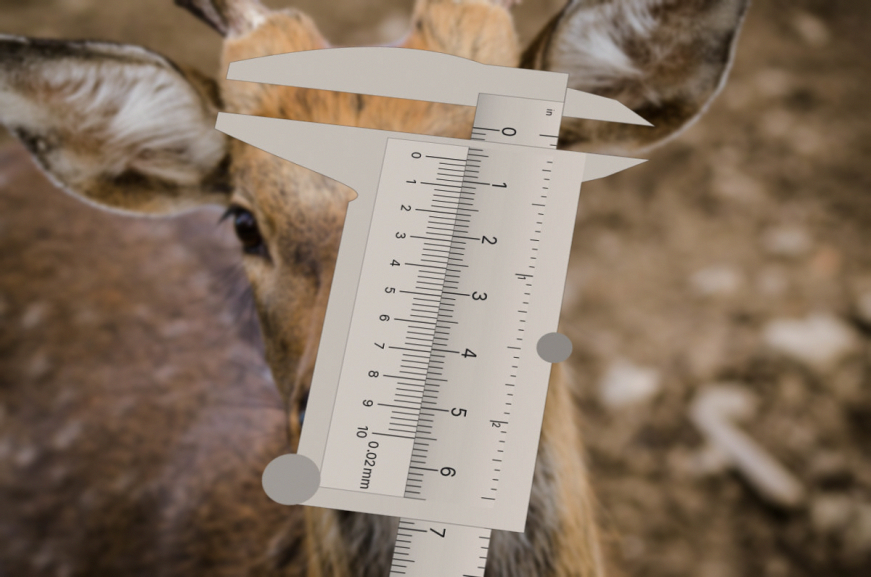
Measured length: 6.2 mm
